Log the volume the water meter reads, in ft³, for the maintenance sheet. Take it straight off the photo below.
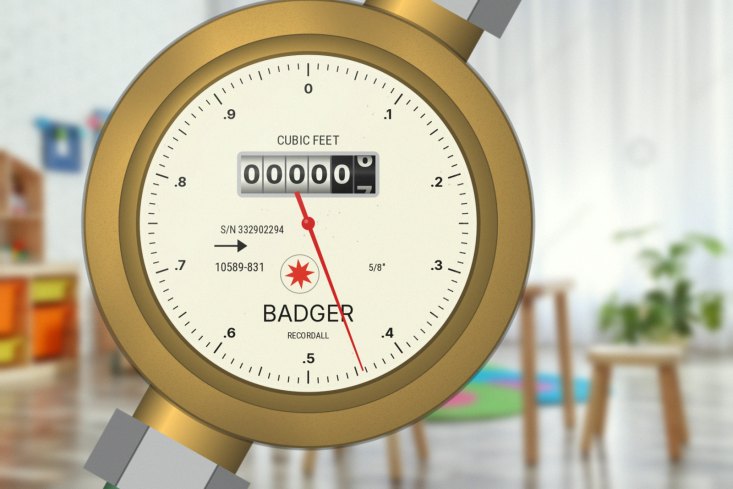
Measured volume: 6.44 ft³
